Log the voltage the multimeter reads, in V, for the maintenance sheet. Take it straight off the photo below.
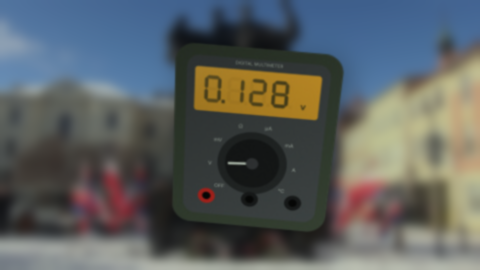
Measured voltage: 0.128 V
